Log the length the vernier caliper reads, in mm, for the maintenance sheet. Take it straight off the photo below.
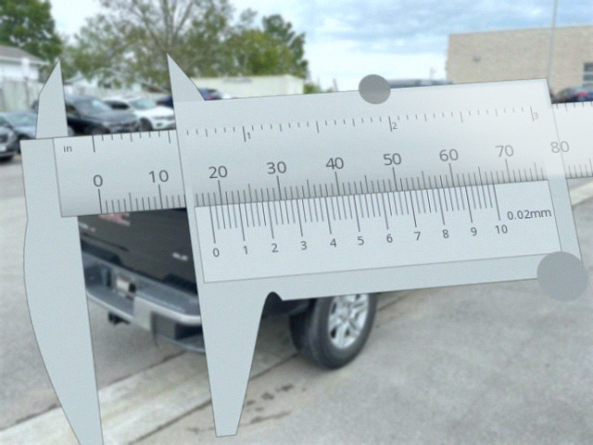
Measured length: 18.0 mm
